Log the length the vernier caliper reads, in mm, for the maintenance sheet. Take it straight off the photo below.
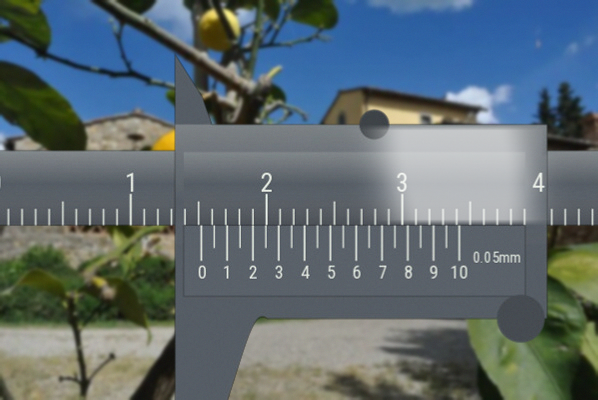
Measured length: 15.2 mm
